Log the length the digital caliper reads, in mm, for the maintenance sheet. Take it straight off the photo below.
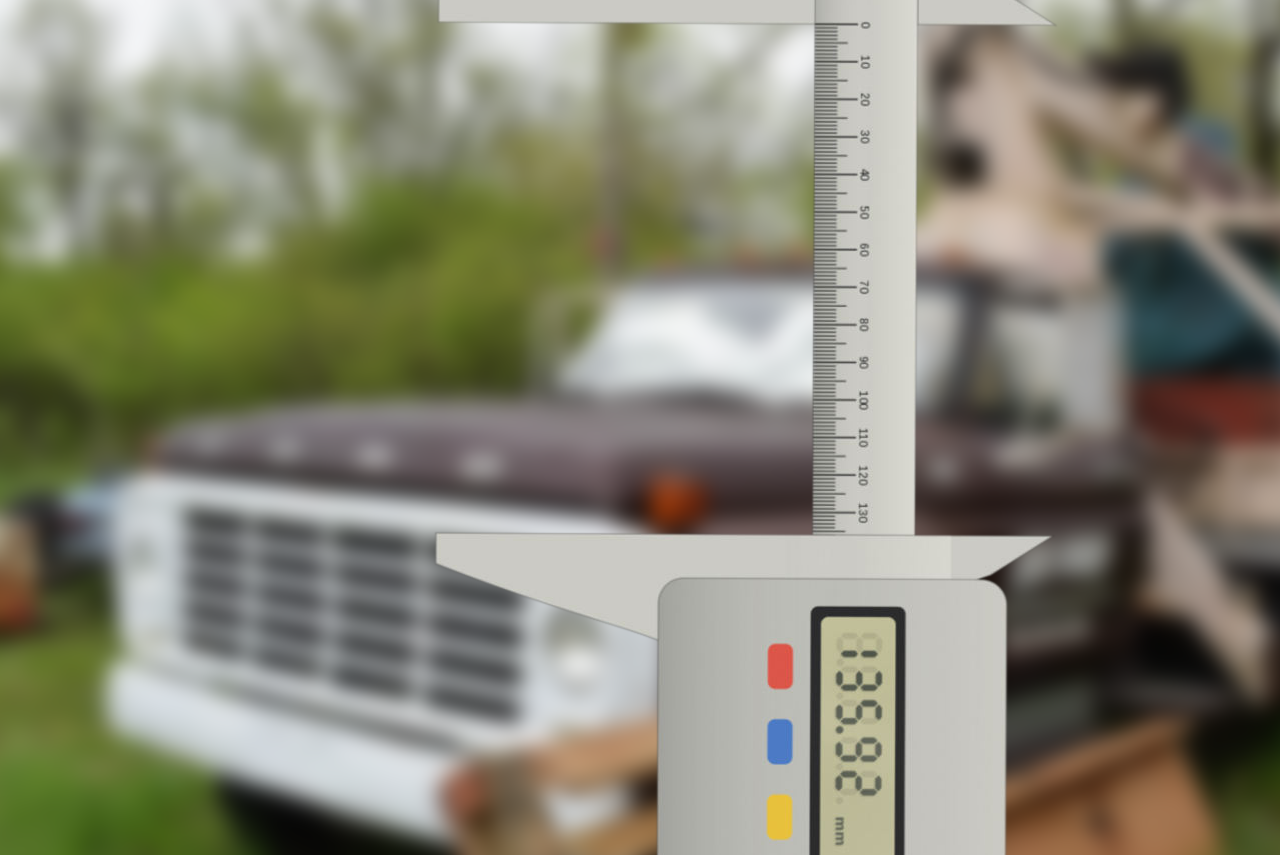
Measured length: 135.92 mm
